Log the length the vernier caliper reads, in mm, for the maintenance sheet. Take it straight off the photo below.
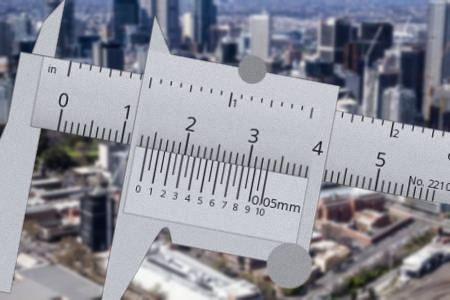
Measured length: 14.0 mm
